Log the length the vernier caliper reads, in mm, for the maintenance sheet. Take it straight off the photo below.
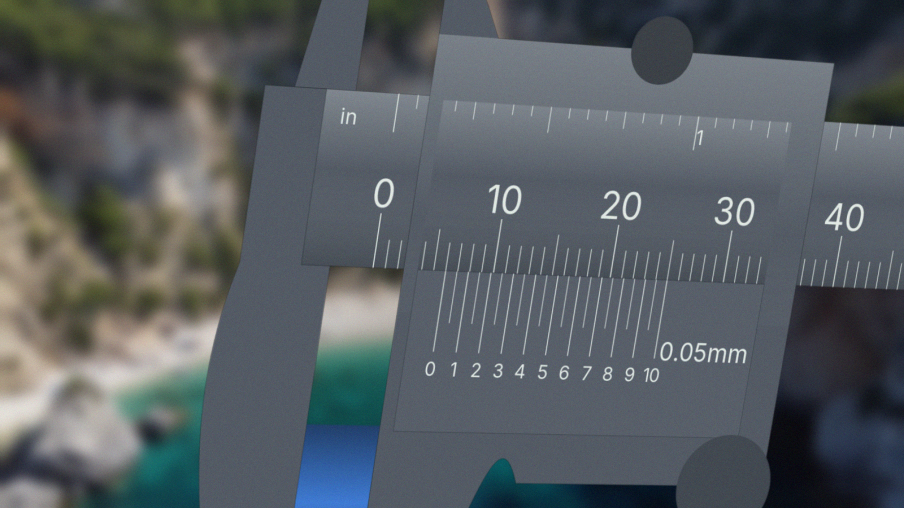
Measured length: 6.0 mm
